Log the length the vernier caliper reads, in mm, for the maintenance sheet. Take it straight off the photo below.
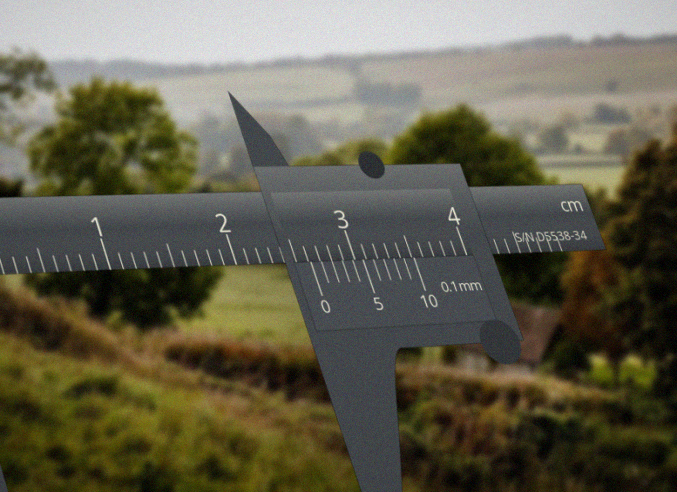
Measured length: 26.2 mm
